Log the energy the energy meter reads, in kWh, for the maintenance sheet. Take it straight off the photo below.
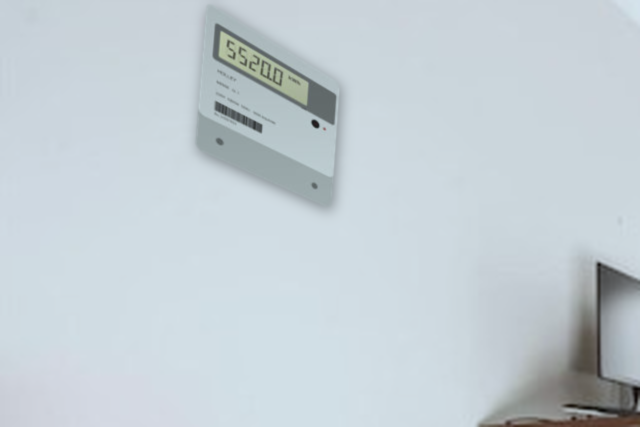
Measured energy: 5520.0 kWh
